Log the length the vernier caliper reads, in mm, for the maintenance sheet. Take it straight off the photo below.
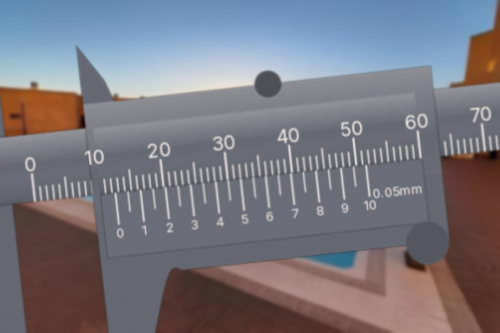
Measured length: 12.5 mm
